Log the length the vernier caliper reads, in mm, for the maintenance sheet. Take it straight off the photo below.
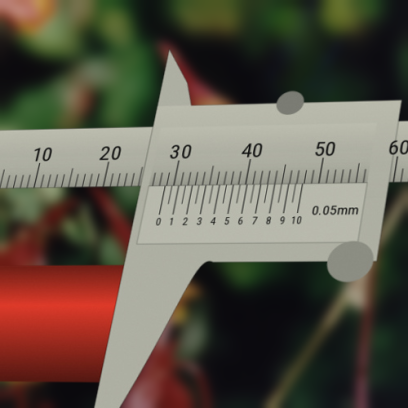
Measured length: 28.8 mm
